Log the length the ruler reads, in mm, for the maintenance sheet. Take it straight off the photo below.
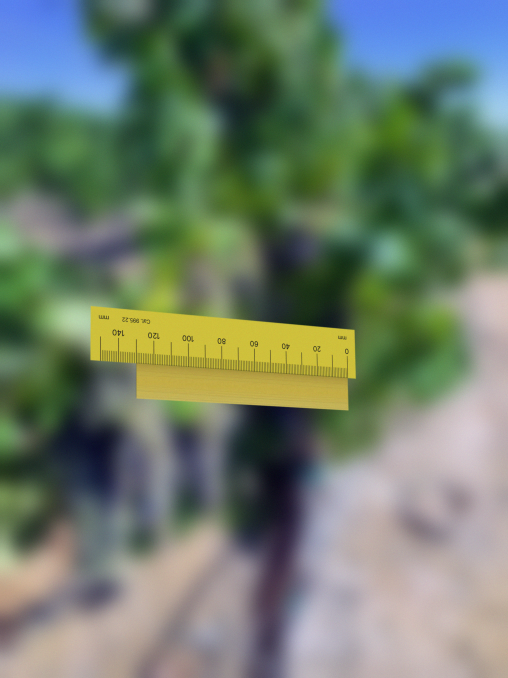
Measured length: 130 mm
